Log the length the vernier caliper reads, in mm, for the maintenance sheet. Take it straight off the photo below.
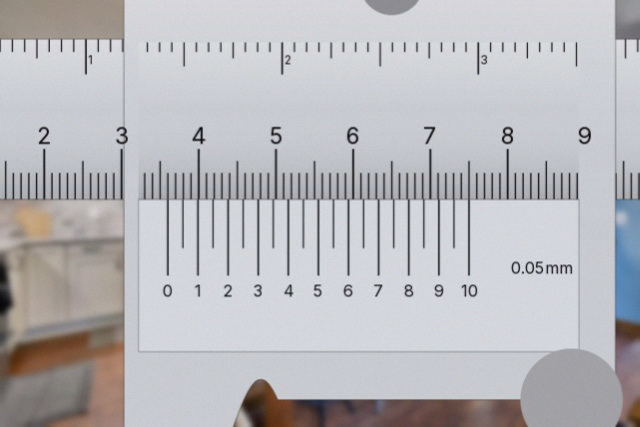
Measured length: 36.0 mm
